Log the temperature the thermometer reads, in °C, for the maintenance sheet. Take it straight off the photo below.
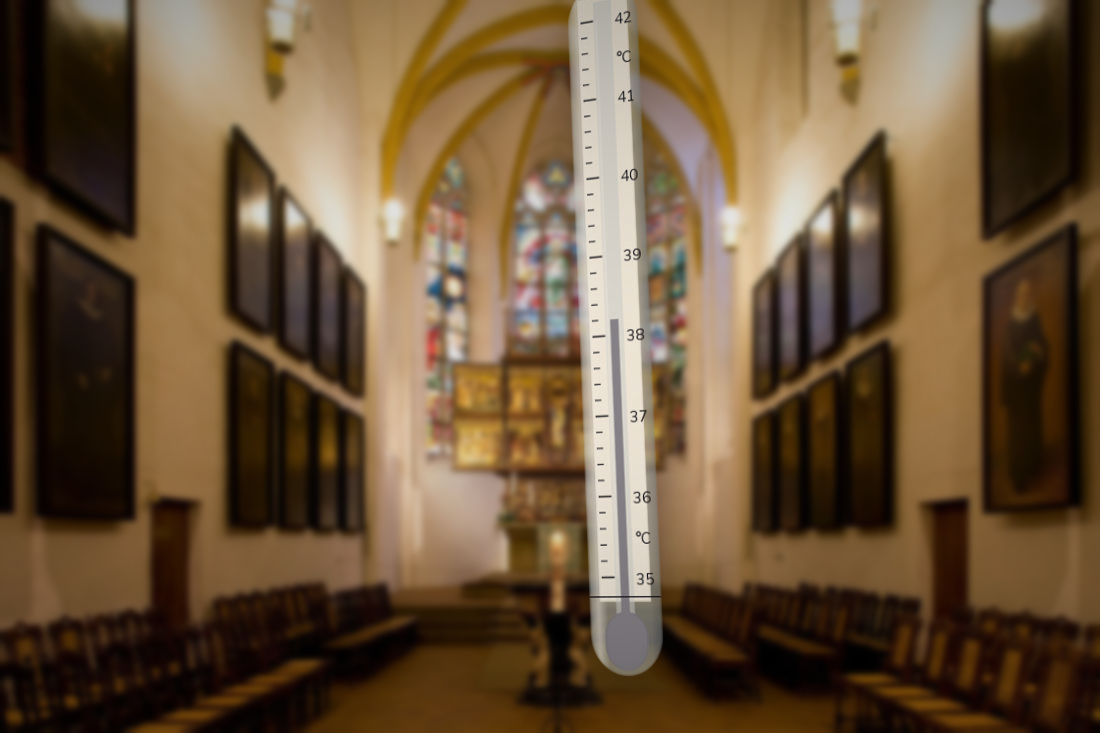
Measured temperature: 38.2 °C
